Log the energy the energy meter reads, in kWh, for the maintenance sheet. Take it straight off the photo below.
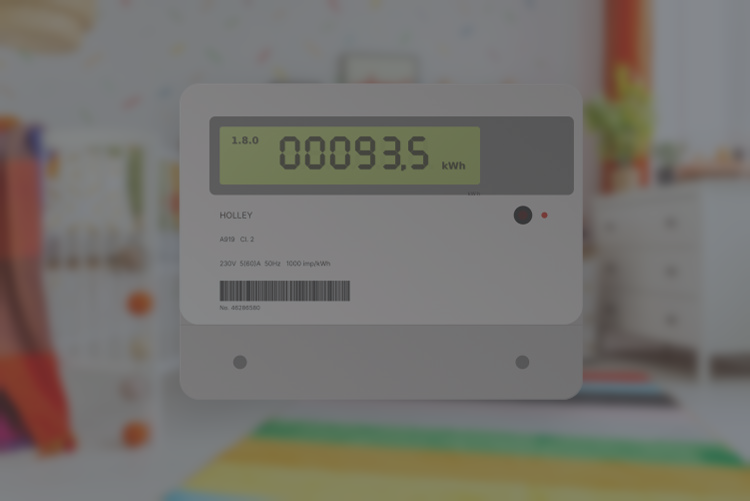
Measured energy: 93.5 kWh
